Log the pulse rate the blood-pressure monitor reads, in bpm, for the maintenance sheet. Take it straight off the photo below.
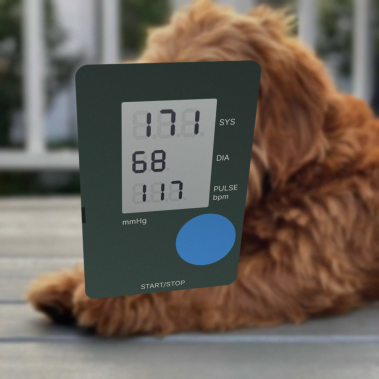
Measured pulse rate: 117 bpm
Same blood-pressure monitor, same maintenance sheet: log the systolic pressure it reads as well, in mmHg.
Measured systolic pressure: 171 mmHg
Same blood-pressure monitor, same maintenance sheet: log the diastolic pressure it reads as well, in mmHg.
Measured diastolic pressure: 68 mmHg
